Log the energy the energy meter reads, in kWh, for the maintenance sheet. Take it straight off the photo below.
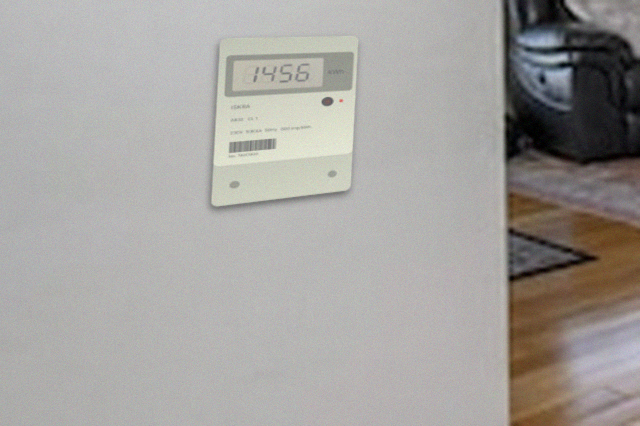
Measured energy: 1456 kWh
